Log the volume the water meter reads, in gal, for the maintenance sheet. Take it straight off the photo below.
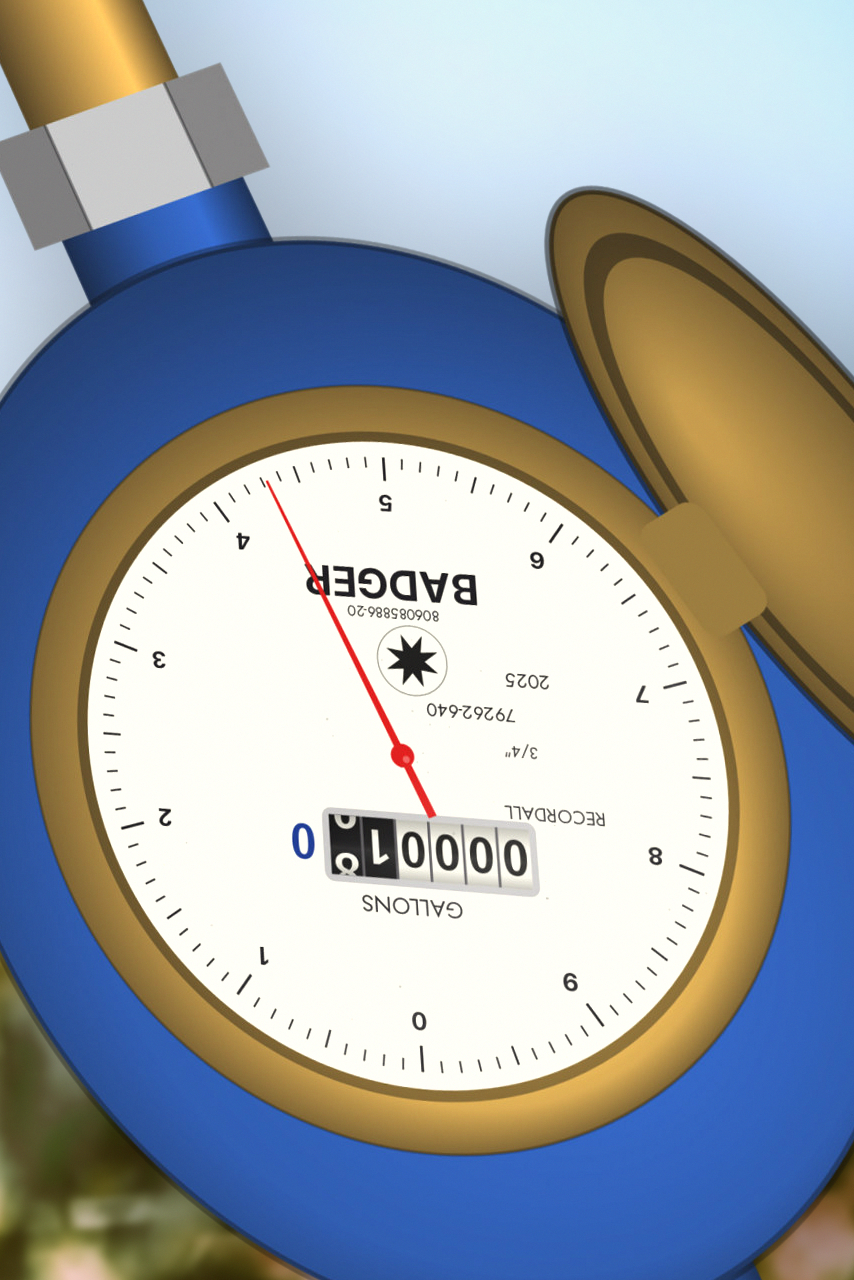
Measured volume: 184.3 gal
